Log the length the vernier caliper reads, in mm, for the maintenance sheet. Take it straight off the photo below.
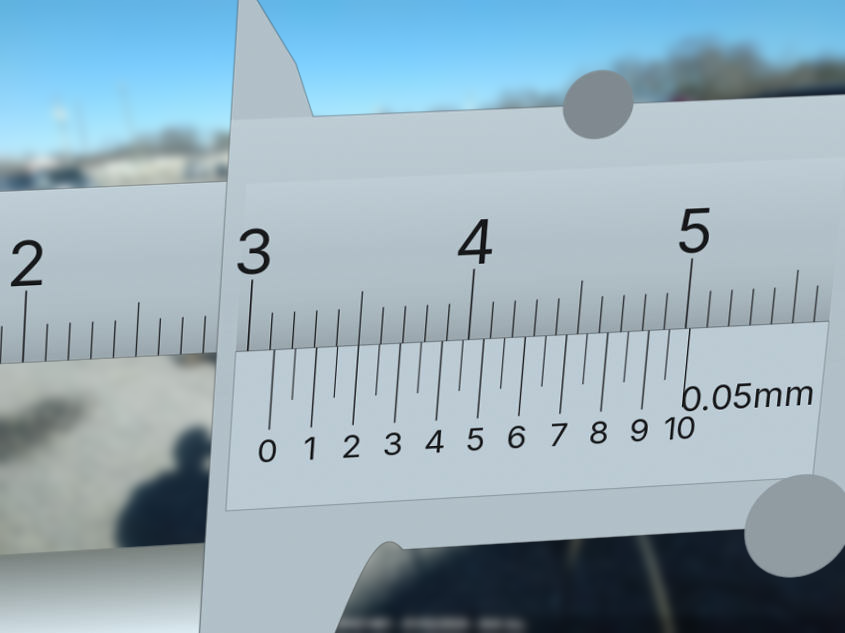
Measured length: 31.20 mm
